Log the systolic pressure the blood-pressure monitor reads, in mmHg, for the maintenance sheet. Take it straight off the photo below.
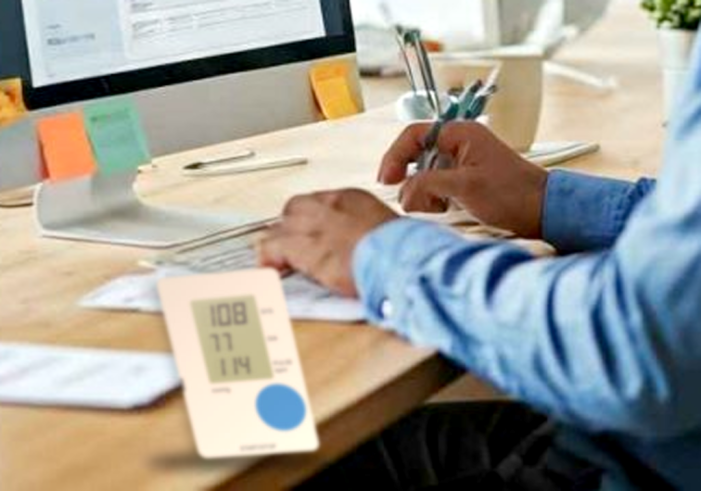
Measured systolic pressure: 108 mmHg
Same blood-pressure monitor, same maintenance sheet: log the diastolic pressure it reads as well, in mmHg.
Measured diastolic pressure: 77 mmHg
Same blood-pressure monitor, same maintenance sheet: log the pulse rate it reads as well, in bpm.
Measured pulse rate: 114 bpm
